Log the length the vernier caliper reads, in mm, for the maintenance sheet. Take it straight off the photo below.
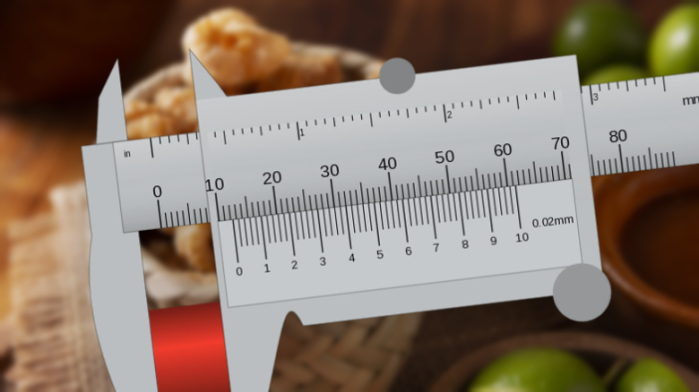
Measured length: 12.4 mm
